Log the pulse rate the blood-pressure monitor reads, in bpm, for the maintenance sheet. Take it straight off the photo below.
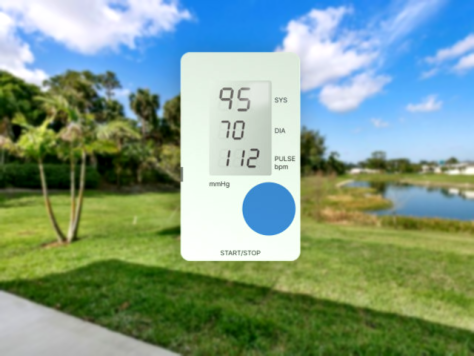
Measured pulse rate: 112 bpm
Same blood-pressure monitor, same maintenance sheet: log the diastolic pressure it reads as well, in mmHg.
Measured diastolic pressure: 70 mmHg
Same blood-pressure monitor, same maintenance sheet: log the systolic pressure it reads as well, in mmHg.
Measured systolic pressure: 95 mmHg
